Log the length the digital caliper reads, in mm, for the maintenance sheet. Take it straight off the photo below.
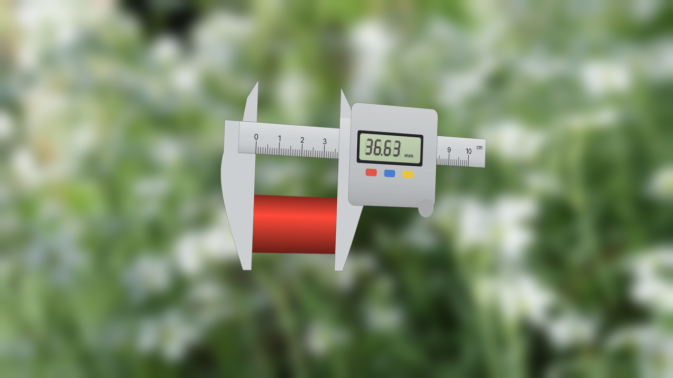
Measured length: 36.63 mm
